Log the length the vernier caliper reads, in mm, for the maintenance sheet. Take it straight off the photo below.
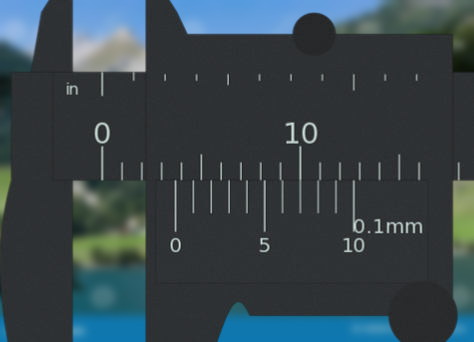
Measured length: 3.7 mm
